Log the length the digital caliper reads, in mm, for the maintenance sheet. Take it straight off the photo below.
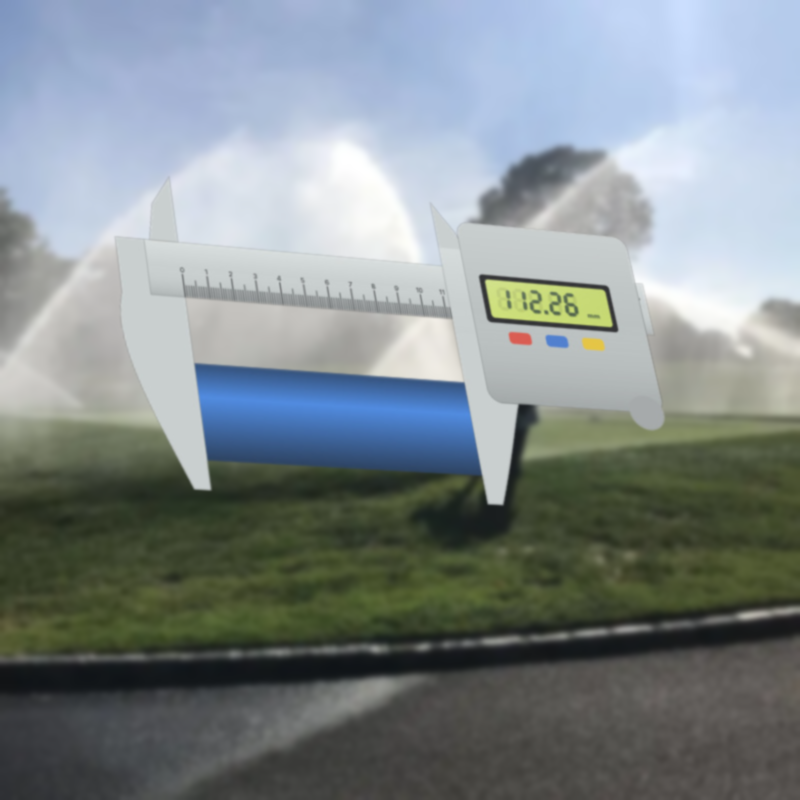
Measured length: 112.26 mm
